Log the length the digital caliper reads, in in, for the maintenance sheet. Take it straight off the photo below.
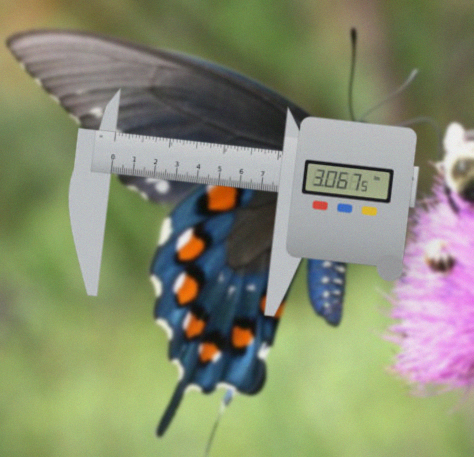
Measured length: 3.0675 in
